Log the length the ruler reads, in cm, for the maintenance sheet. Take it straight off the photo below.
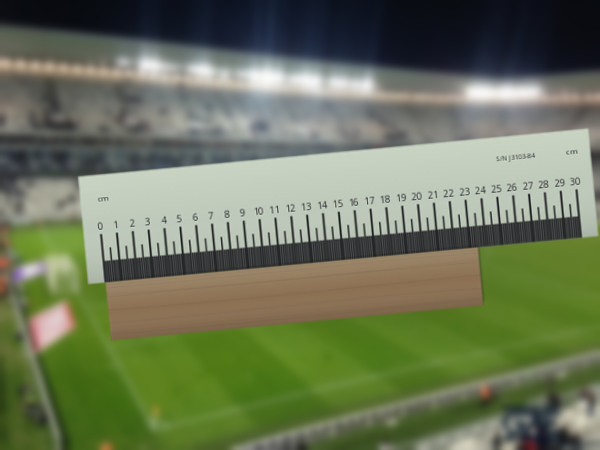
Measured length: 23.5 cm
